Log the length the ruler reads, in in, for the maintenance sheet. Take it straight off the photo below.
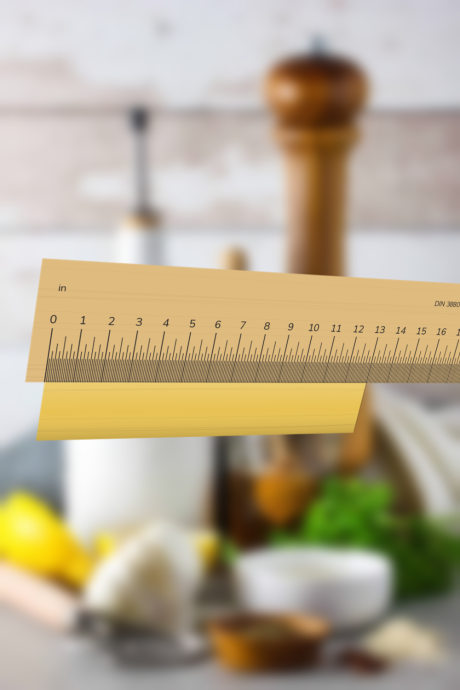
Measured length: 13 in
